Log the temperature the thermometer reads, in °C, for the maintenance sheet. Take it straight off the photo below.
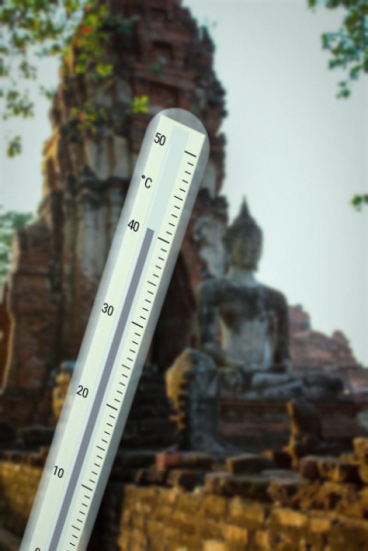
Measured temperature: 40.5 °C
